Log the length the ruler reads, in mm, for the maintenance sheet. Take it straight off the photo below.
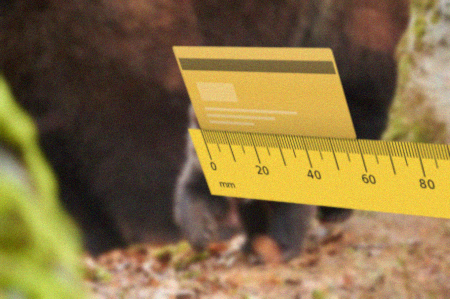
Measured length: 60 mm
